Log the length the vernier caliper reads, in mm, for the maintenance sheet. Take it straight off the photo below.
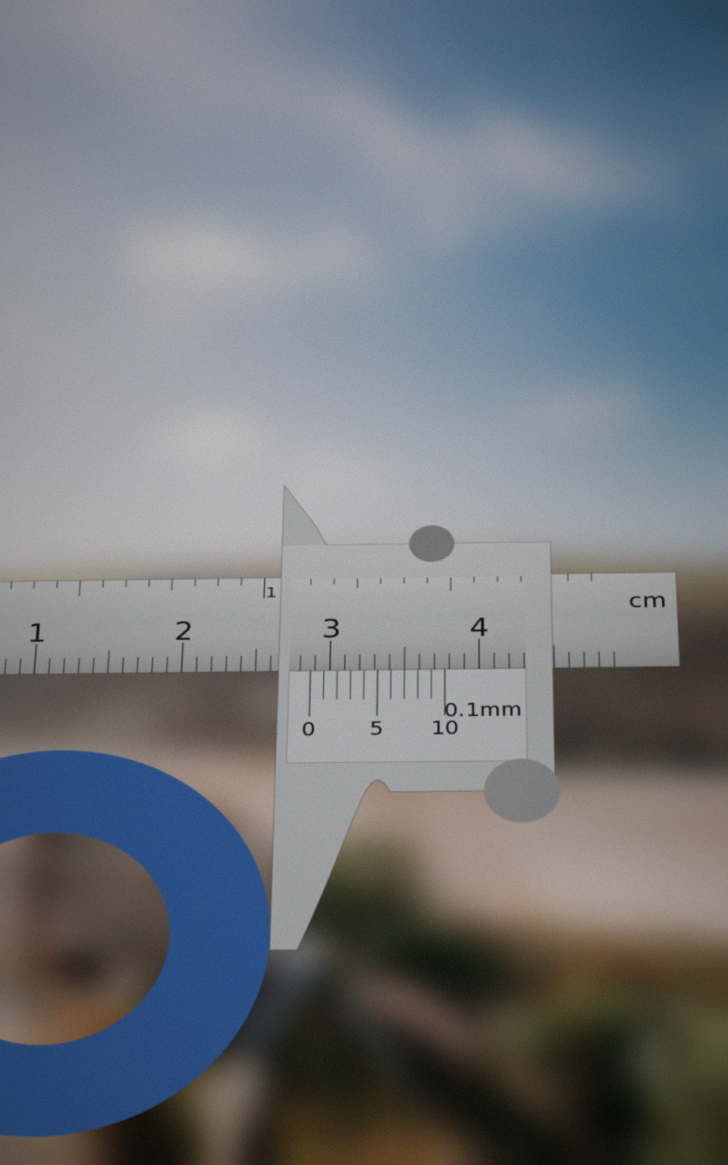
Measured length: 28.7 mm
